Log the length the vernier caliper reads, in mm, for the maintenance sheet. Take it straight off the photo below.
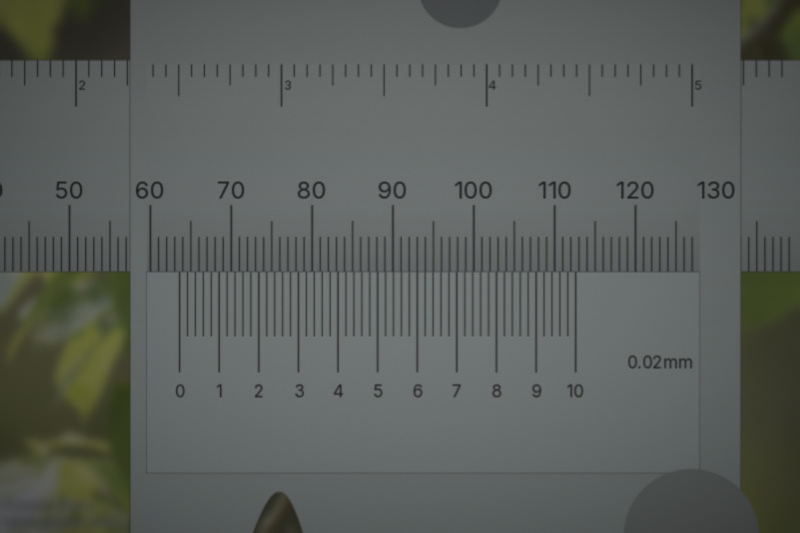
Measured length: 63.6 mm
